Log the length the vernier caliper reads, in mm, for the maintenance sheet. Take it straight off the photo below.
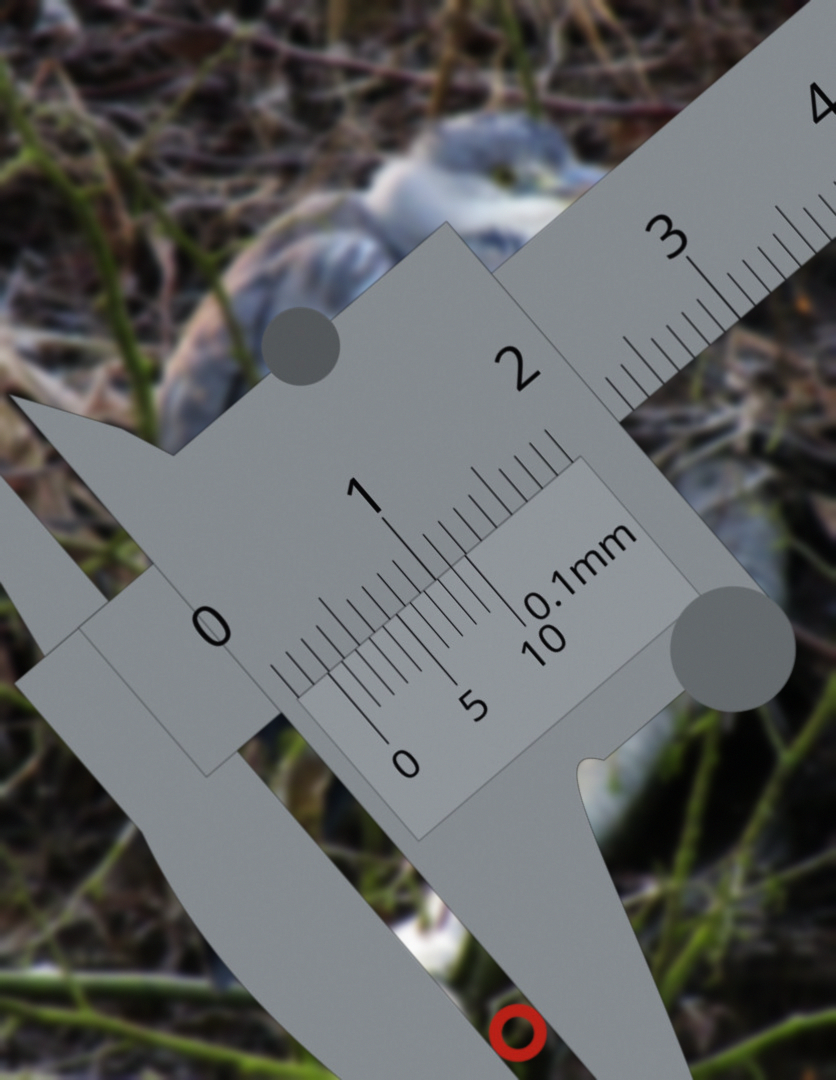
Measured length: 2.9 mm
